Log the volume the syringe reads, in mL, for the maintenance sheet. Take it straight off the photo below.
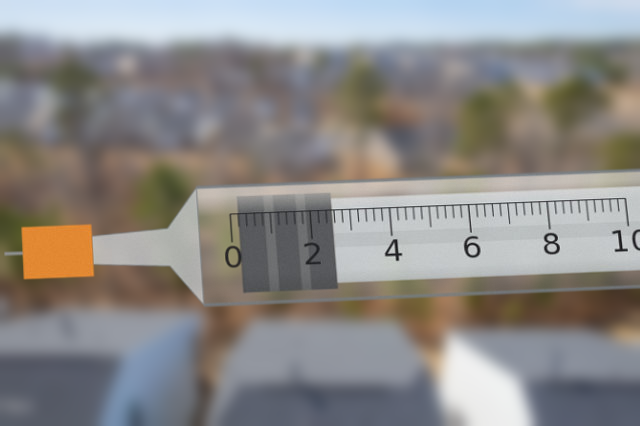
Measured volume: 0.2 mL
